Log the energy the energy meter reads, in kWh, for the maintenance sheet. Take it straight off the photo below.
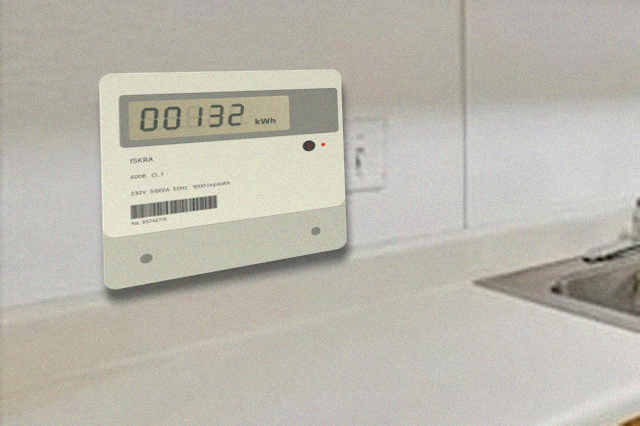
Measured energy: 132 kWh
